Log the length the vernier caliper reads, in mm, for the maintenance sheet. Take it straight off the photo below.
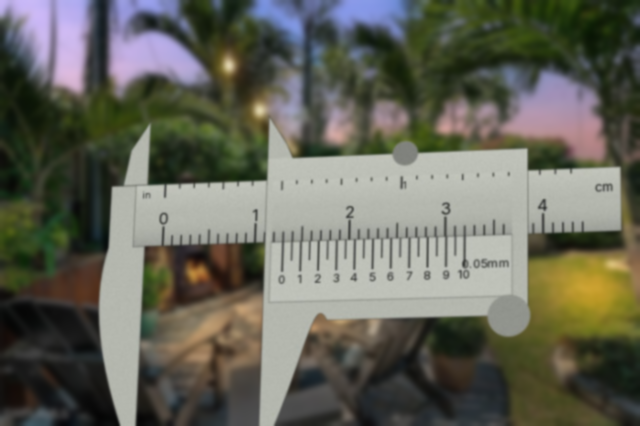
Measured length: 13.0 mm
